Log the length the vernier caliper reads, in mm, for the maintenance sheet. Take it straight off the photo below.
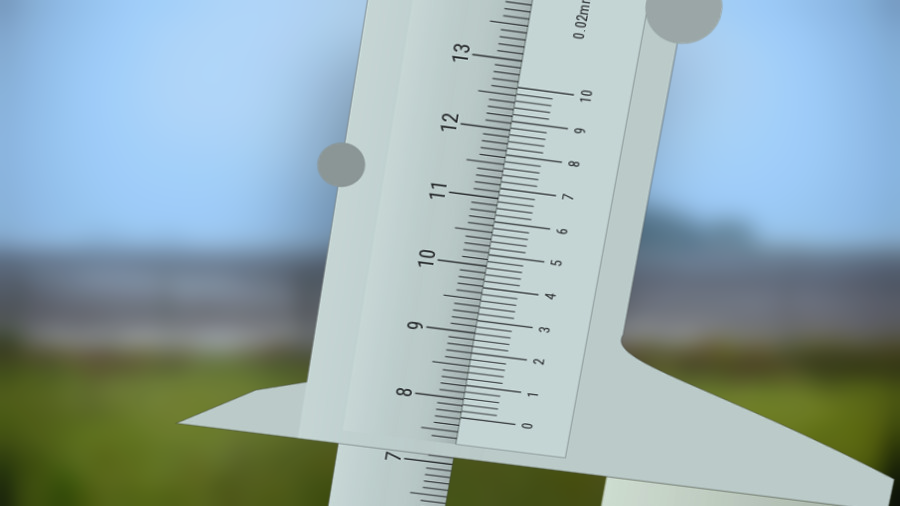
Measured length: 77.2 mm
